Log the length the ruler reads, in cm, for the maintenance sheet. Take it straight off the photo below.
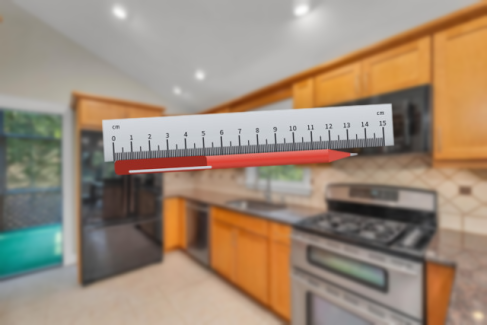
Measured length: 13.5 cm
